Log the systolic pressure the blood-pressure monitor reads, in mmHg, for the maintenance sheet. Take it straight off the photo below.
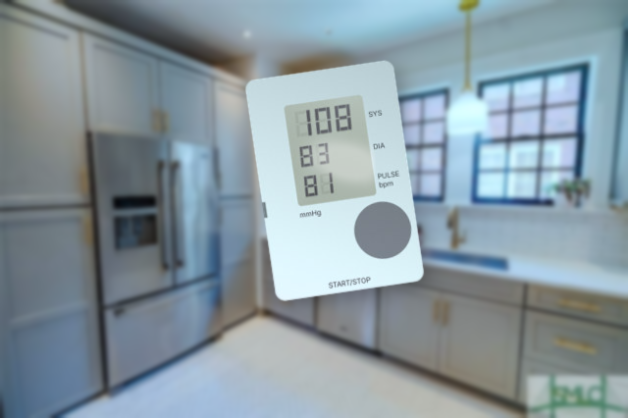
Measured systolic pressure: 108 mmHg
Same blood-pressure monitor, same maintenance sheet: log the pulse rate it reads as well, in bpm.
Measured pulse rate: 81 bpm
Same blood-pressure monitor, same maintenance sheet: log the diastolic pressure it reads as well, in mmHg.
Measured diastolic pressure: 83 mmHg
